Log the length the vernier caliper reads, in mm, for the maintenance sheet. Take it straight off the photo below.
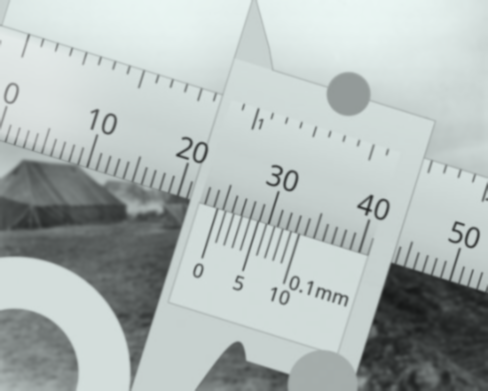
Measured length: 24.4 mm
